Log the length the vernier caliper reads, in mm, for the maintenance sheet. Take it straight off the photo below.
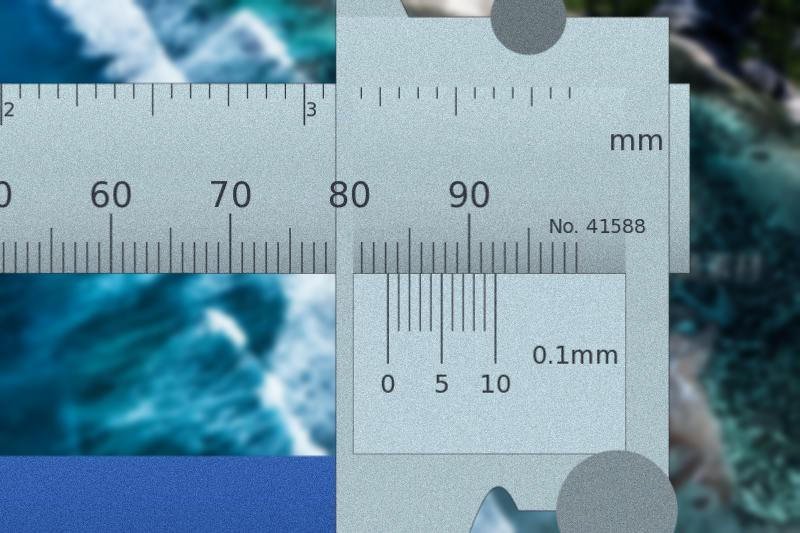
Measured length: 83.2 mm
